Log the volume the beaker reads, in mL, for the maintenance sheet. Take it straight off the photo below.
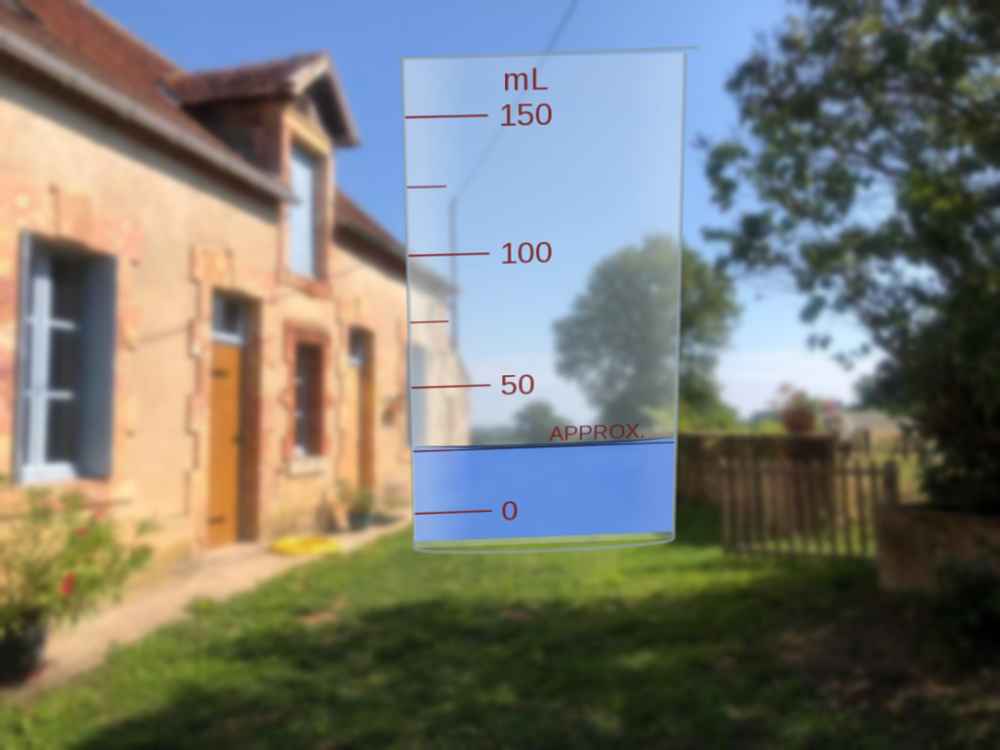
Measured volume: 25 mL
